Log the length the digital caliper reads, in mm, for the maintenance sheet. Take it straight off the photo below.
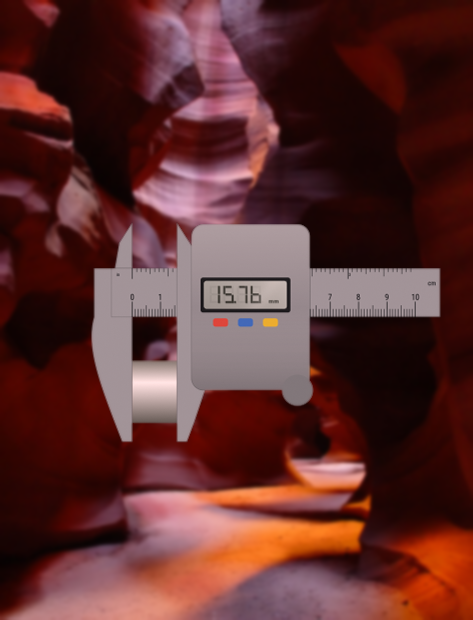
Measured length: 15.76 mm
